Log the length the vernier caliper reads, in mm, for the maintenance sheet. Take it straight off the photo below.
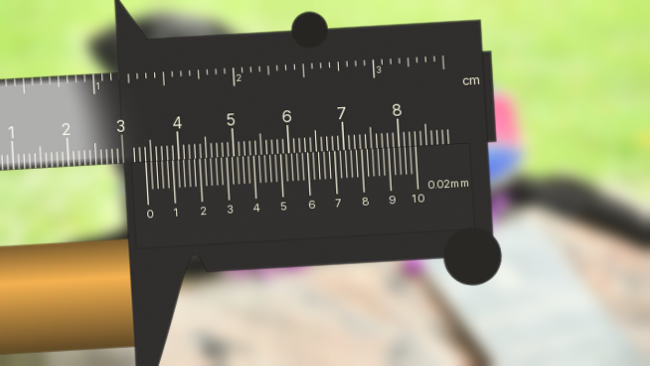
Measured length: 34.0 mm
